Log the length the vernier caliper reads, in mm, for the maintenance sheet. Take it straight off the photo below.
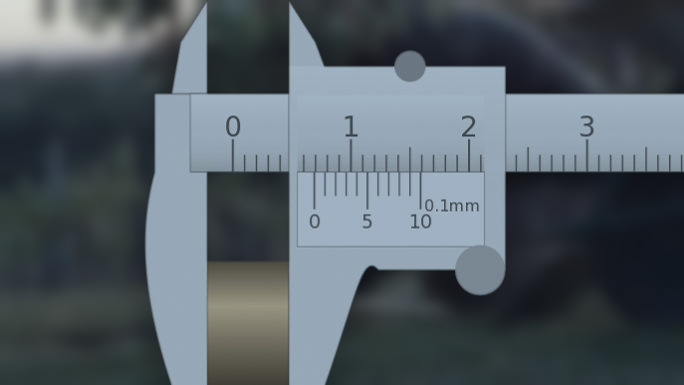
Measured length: 6.9 mm
